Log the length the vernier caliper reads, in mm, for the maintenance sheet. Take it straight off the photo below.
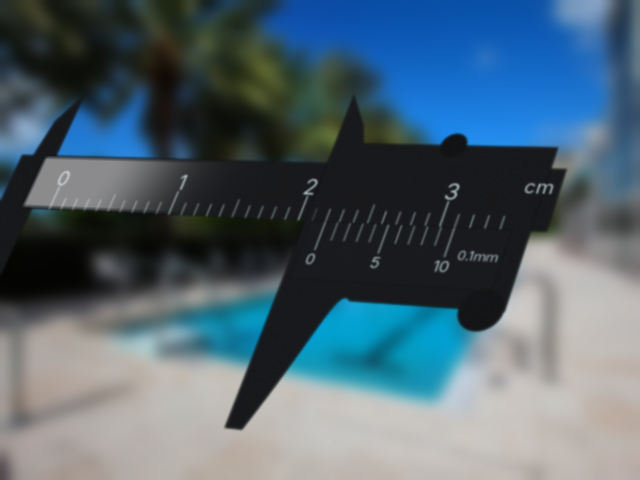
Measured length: 22.0 mm
